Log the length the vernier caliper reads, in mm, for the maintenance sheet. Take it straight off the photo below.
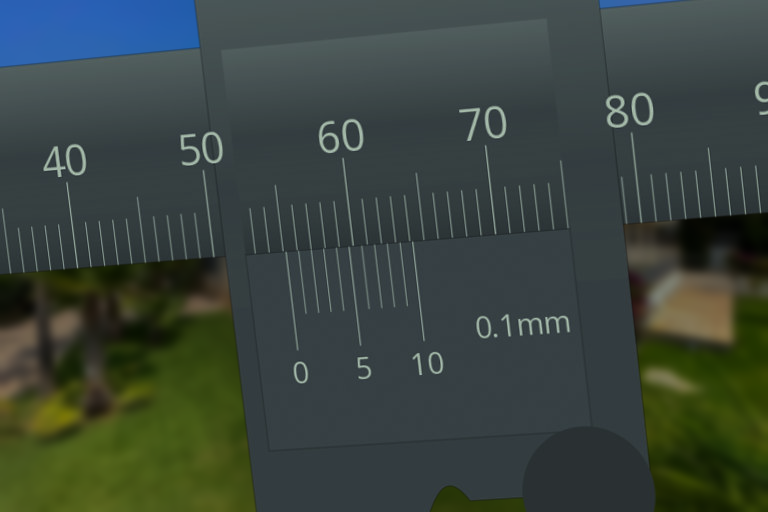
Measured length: 55.2 mm
